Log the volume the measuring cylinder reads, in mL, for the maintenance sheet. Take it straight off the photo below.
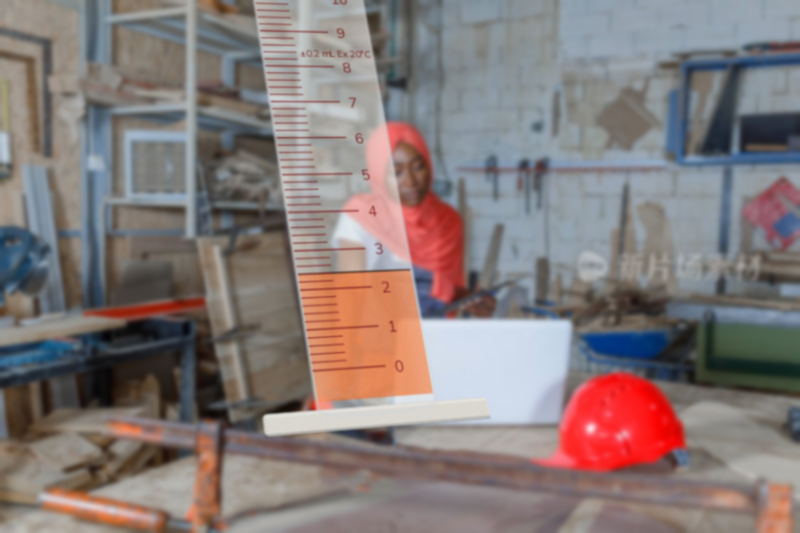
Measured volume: 2.4 mL
